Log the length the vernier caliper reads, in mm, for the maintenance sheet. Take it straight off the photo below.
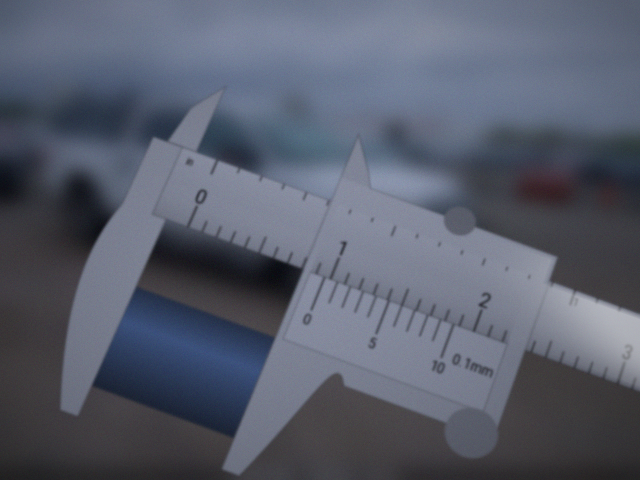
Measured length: 9.6 mm
